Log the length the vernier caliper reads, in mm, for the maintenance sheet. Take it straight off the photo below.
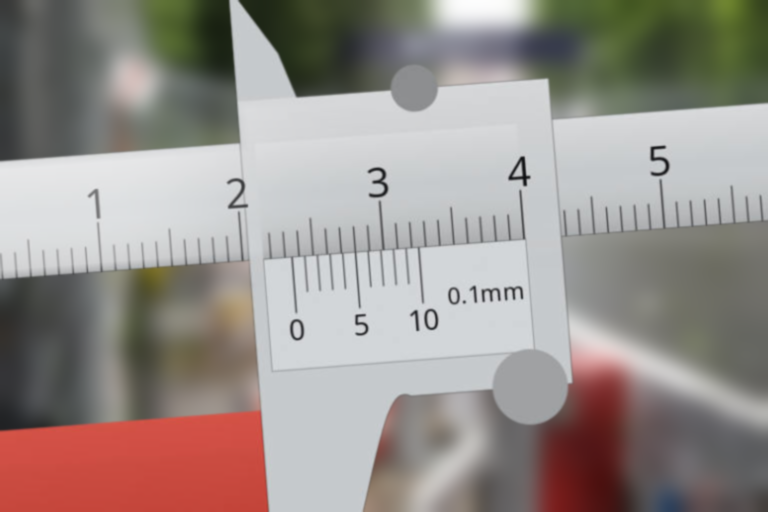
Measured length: 23.5 mm
